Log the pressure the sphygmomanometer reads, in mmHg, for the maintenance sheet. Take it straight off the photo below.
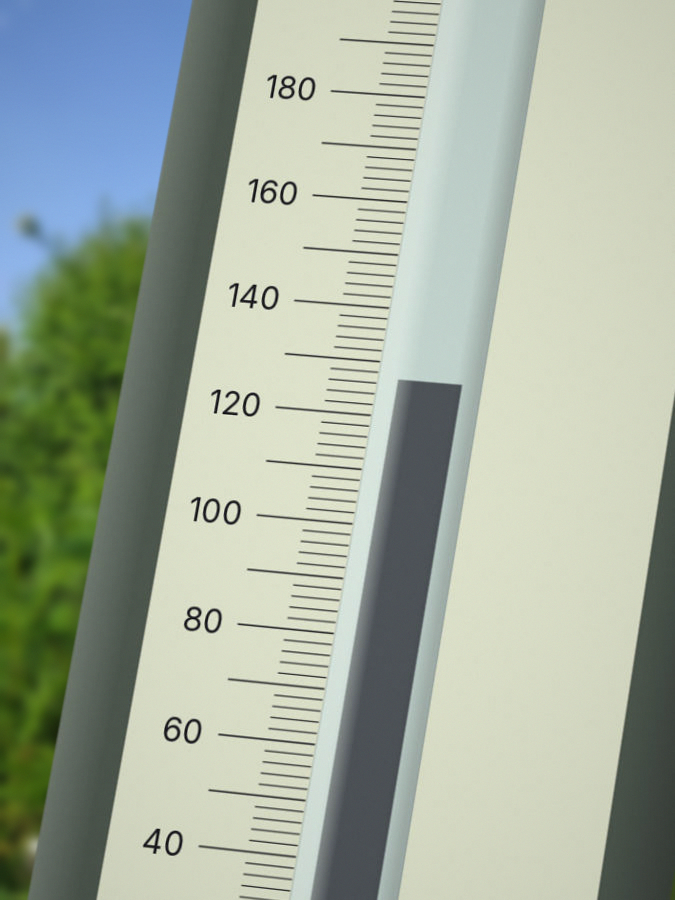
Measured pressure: 127 mmHg
